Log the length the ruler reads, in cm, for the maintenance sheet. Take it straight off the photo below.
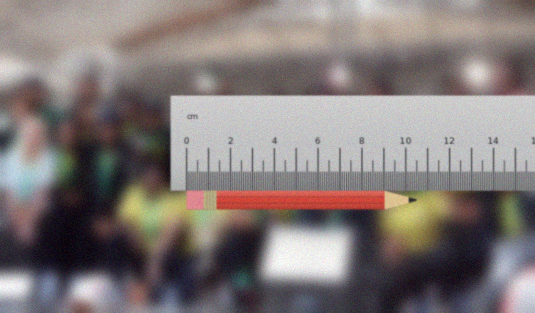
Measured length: 10.5 cm
